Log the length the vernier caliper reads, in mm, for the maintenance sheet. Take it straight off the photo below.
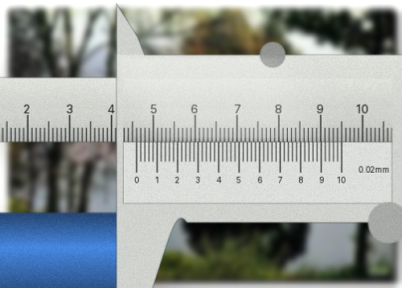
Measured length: 46.0 mm
